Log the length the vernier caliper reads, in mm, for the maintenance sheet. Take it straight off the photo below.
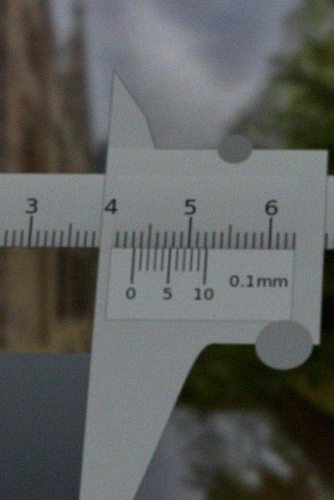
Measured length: 43.2 mm
